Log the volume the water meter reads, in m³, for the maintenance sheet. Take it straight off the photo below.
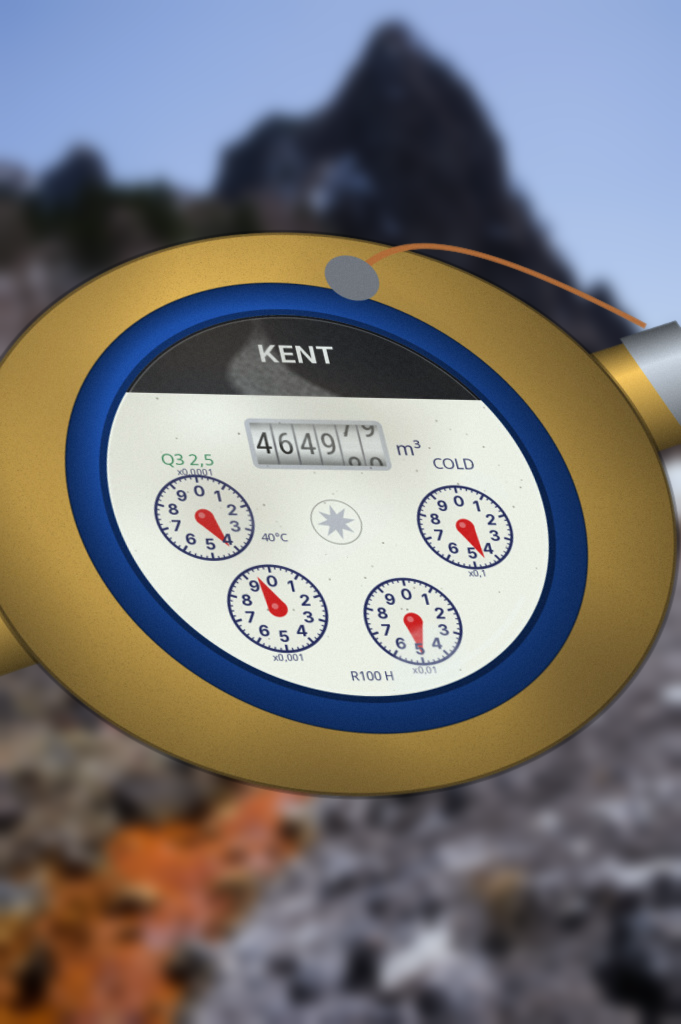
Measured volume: 464979.4494 m³
